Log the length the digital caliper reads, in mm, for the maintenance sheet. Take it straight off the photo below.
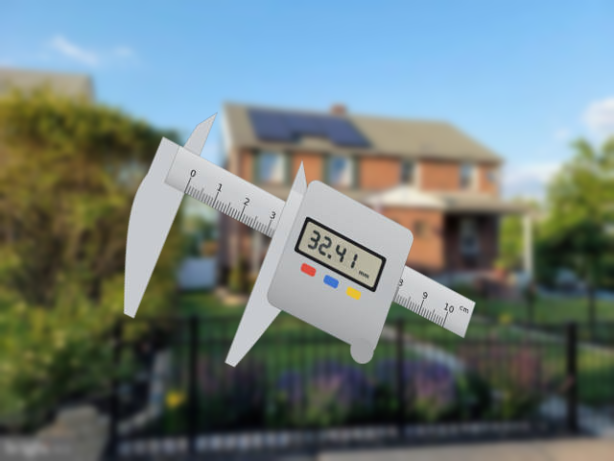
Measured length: 32.41 mm
